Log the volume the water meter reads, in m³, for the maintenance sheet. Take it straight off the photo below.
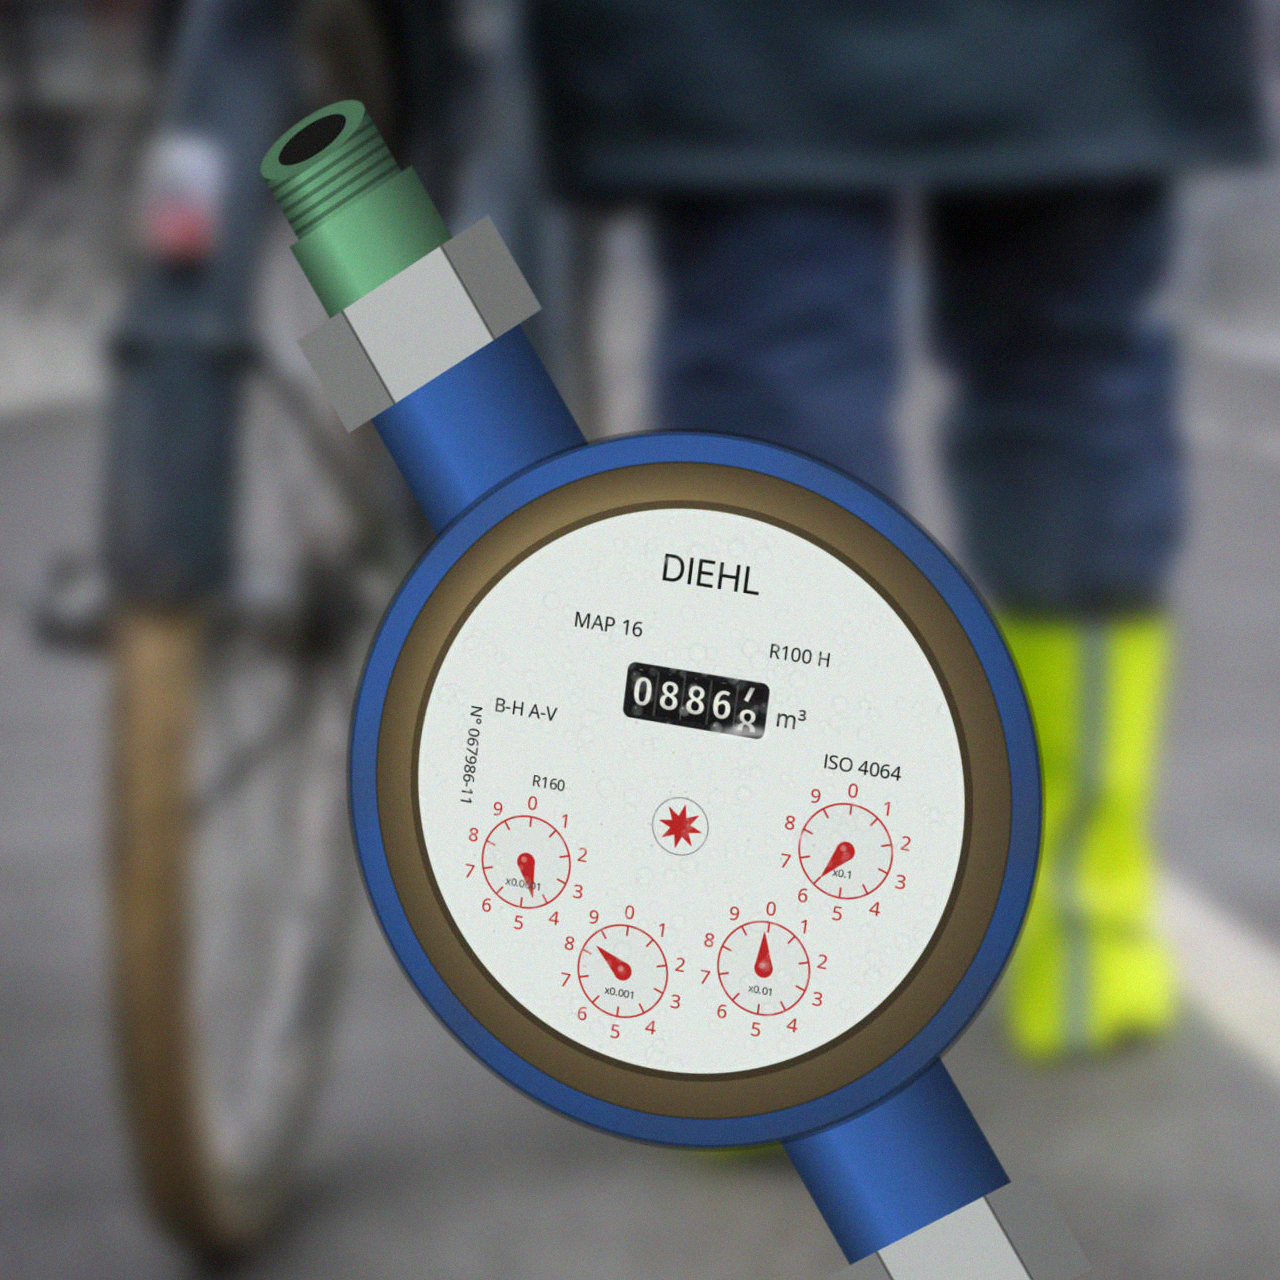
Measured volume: 8867.5984 m³
